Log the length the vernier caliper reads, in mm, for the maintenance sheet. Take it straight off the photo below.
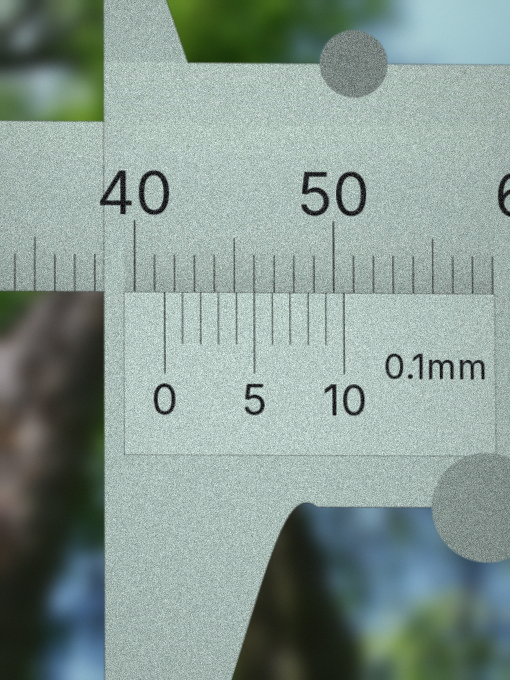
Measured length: 41.5 mm
